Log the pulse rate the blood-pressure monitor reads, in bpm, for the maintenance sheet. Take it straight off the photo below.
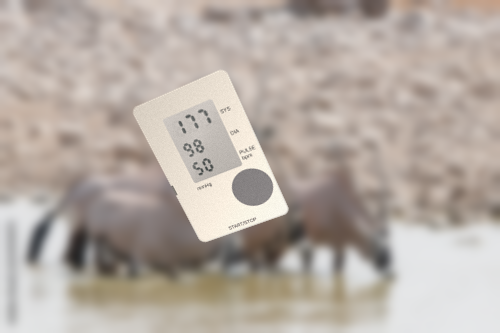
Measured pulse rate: 50 bpm
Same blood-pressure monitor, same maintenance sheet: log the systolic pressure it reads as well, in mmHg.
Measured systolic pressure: 177 mmHg
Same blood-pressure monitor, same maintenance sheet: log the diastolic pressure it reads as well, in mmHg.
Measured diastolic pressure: 98 mmHg
